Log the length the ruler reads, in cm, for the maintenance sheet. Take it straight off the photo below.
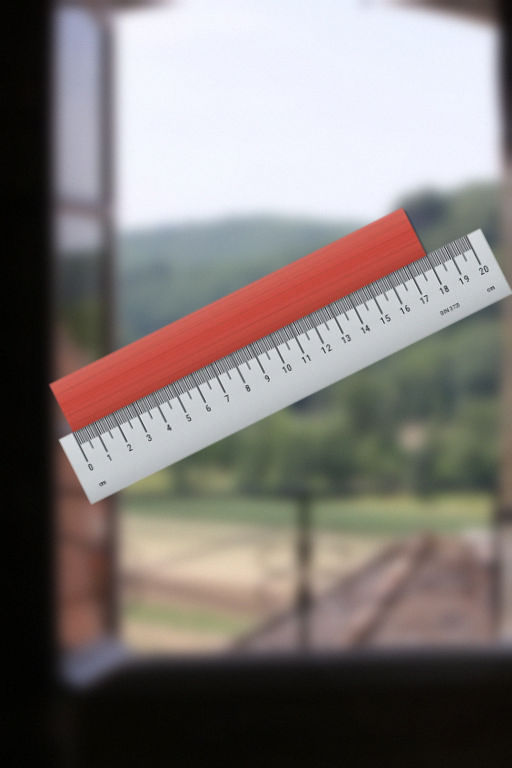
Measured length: 18 cm
